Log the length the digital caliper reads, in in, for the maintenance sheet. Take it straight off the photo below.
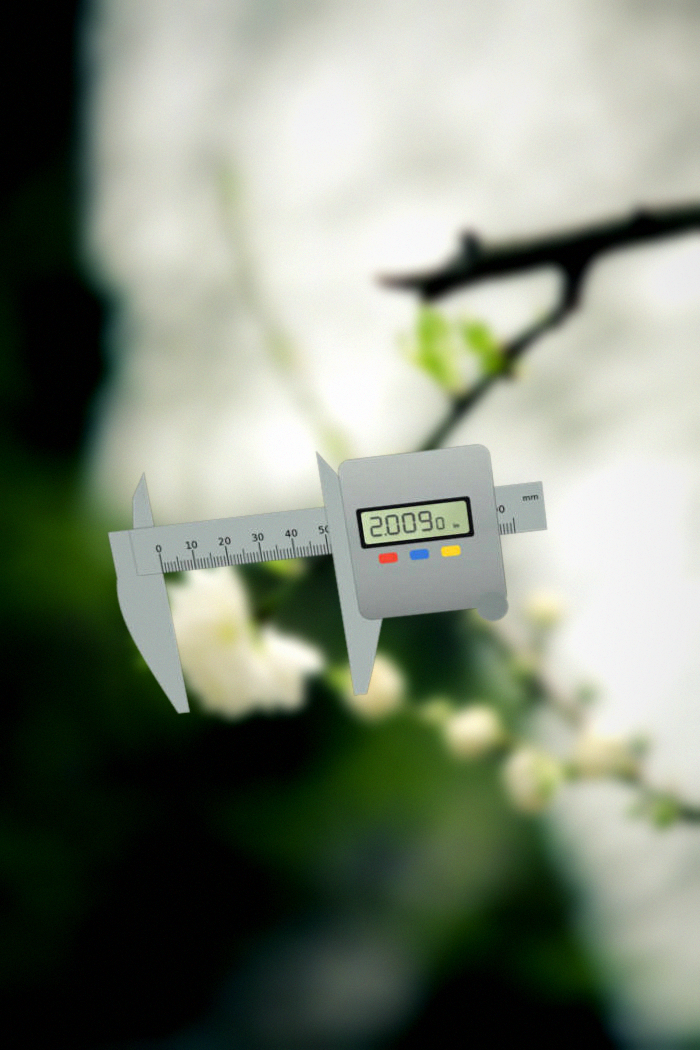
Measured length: 2.0090 in
